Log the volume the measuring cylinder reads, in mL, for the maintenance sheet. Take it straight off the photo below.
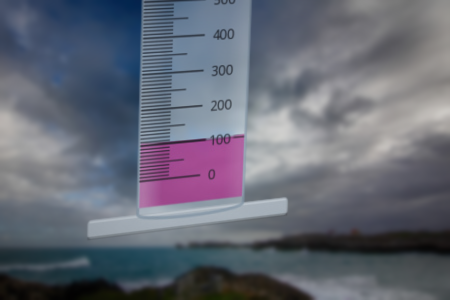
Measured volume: 100 mL
